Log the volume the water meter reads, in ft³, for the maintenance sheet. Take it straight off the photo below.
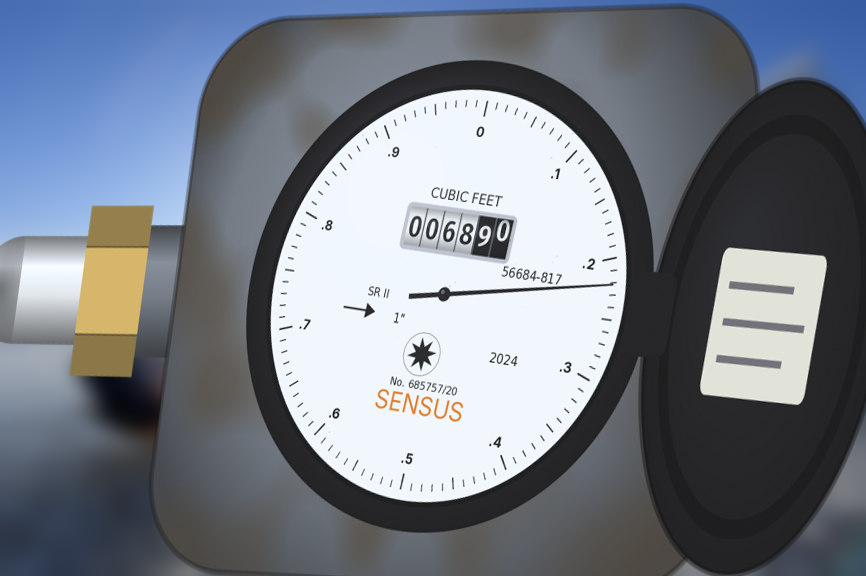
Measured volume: 6890.22 ft³
